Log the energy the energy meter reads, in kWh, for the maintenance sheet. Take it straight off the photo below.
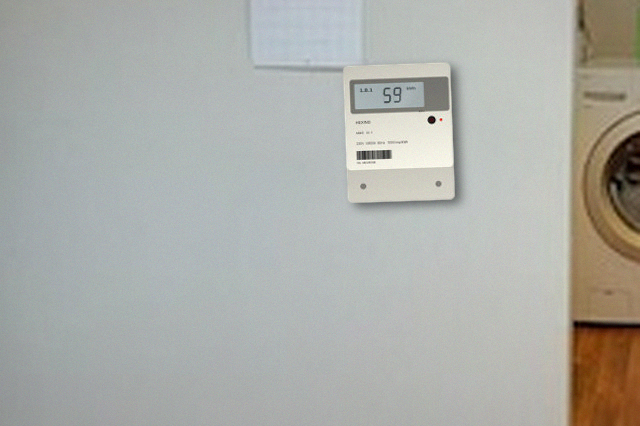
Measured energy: 59 kWh
